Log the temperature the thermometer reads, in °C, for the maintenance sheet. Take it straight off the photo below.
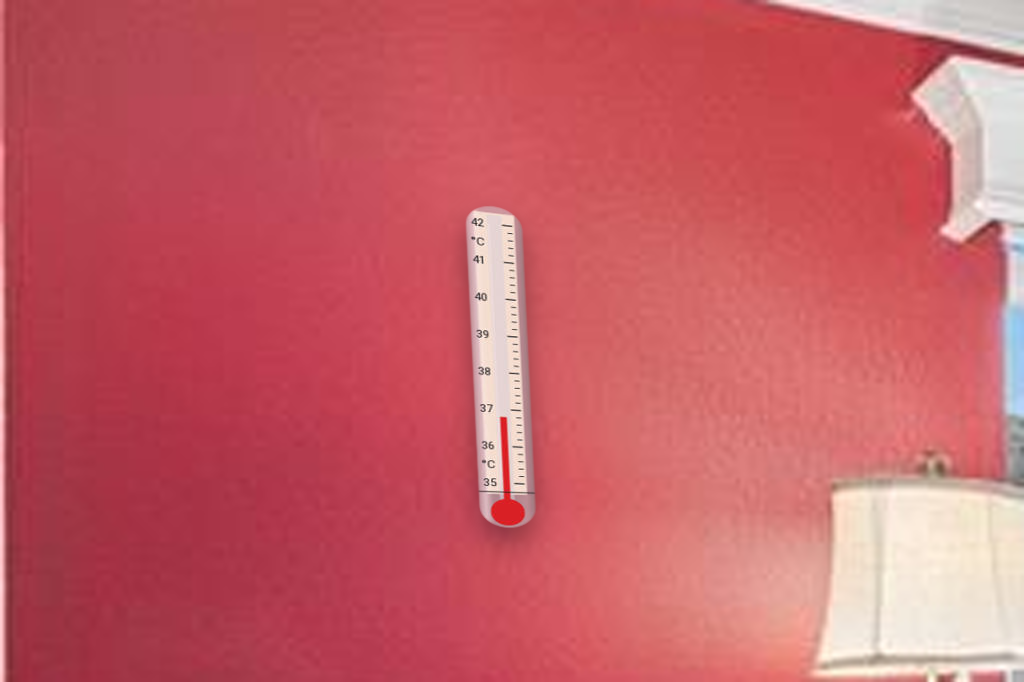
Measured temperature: 36.8 °C
